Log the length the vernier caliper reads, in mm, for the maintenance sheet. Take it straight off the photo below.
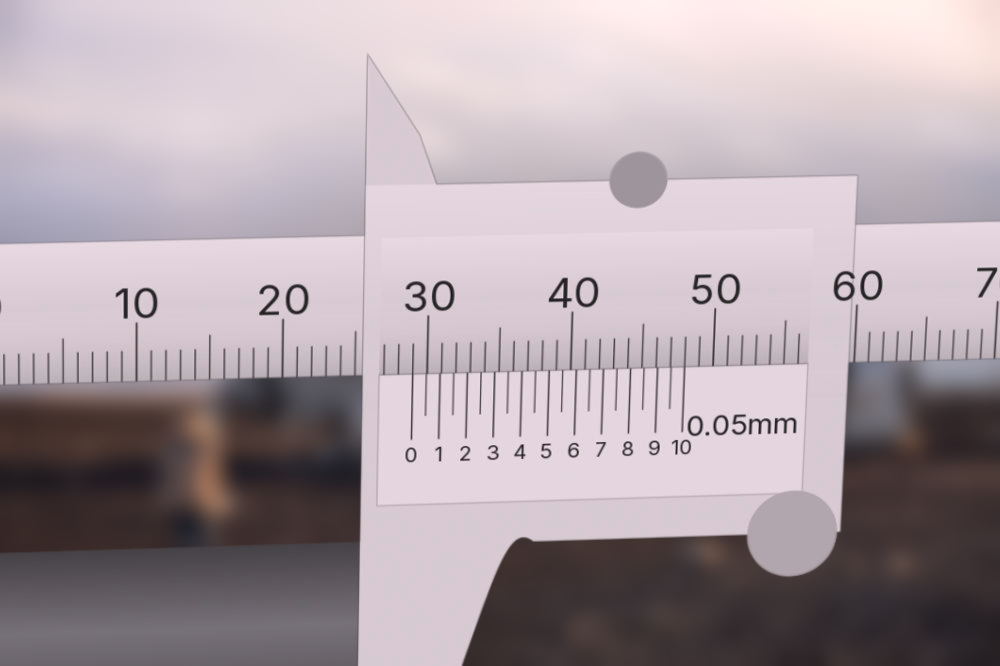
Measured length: 29.0 mm
